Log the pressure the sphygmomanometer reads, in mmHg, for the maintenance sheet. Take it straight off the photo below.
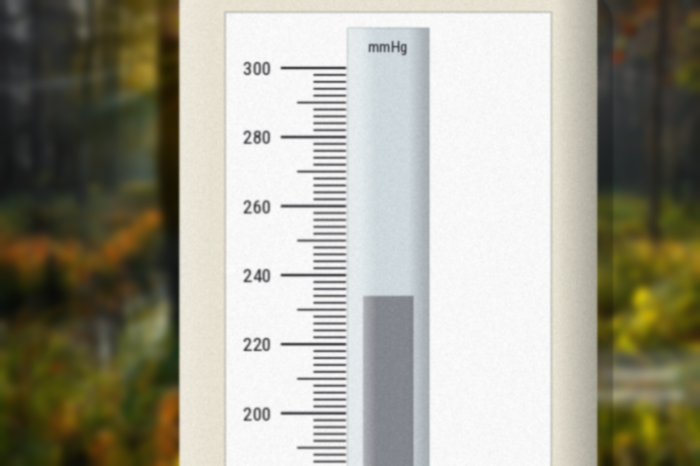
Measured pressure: 234 mmHg
